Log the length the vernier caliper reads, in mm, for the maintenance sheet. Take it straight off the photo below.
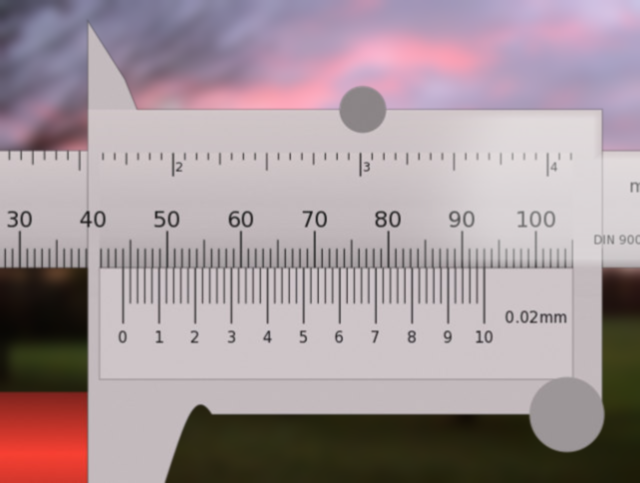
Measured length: 44.0 mm
